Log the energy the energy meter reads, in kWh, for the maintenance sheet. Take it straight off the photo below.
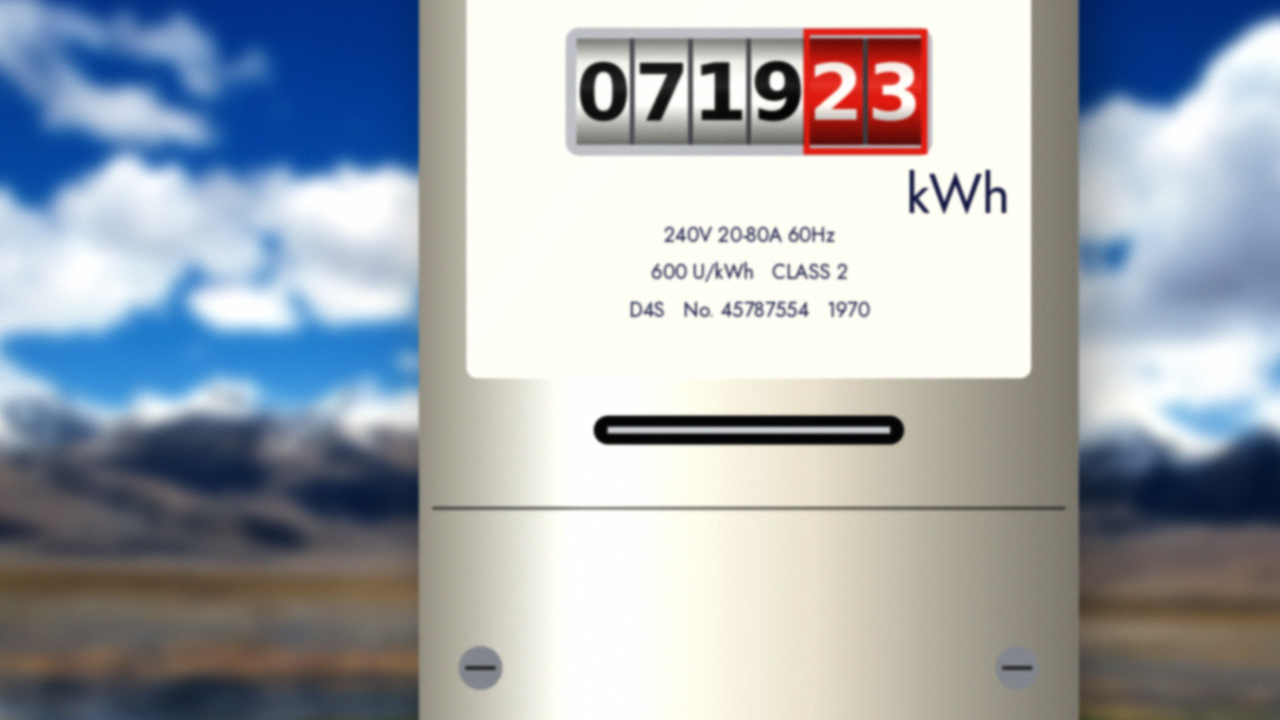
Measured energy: 719.23 kWh
